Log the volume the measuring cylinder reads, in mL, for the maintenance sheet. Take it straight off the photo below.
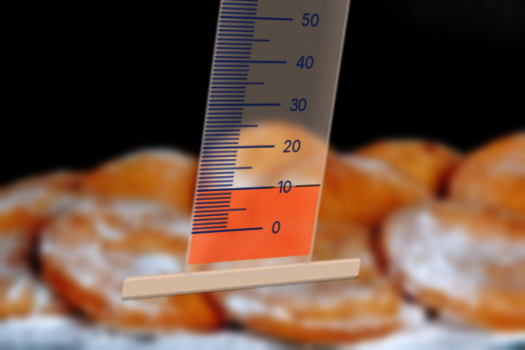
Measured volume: 10 mL
